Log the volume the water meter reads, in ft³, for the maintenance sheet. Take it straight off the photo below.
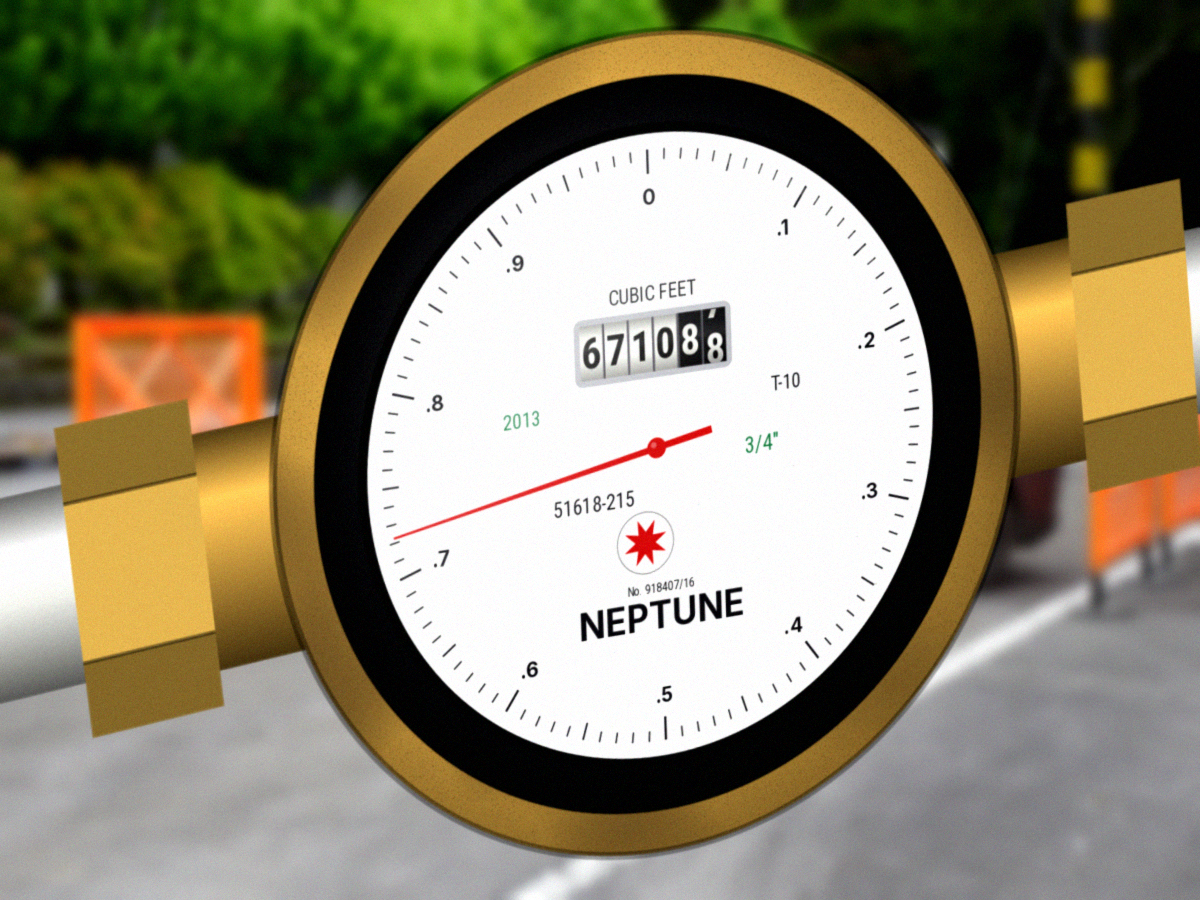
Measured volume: 671087.72 ft³
